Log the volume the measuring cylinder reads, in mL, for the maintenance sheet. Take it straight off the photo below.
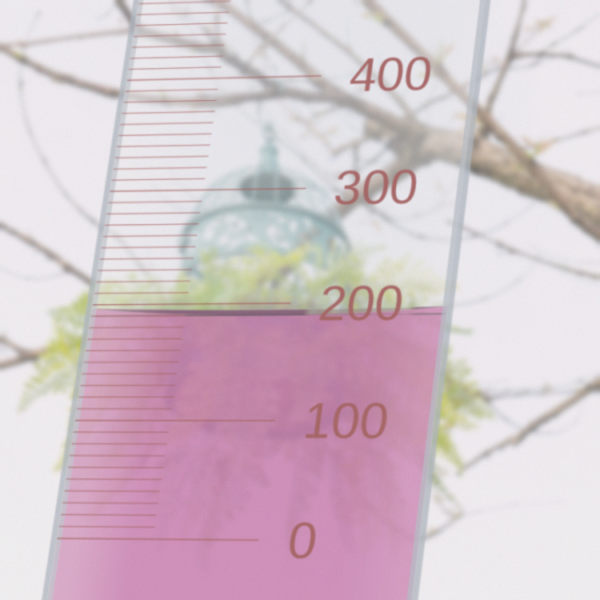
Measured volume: 190 mL
